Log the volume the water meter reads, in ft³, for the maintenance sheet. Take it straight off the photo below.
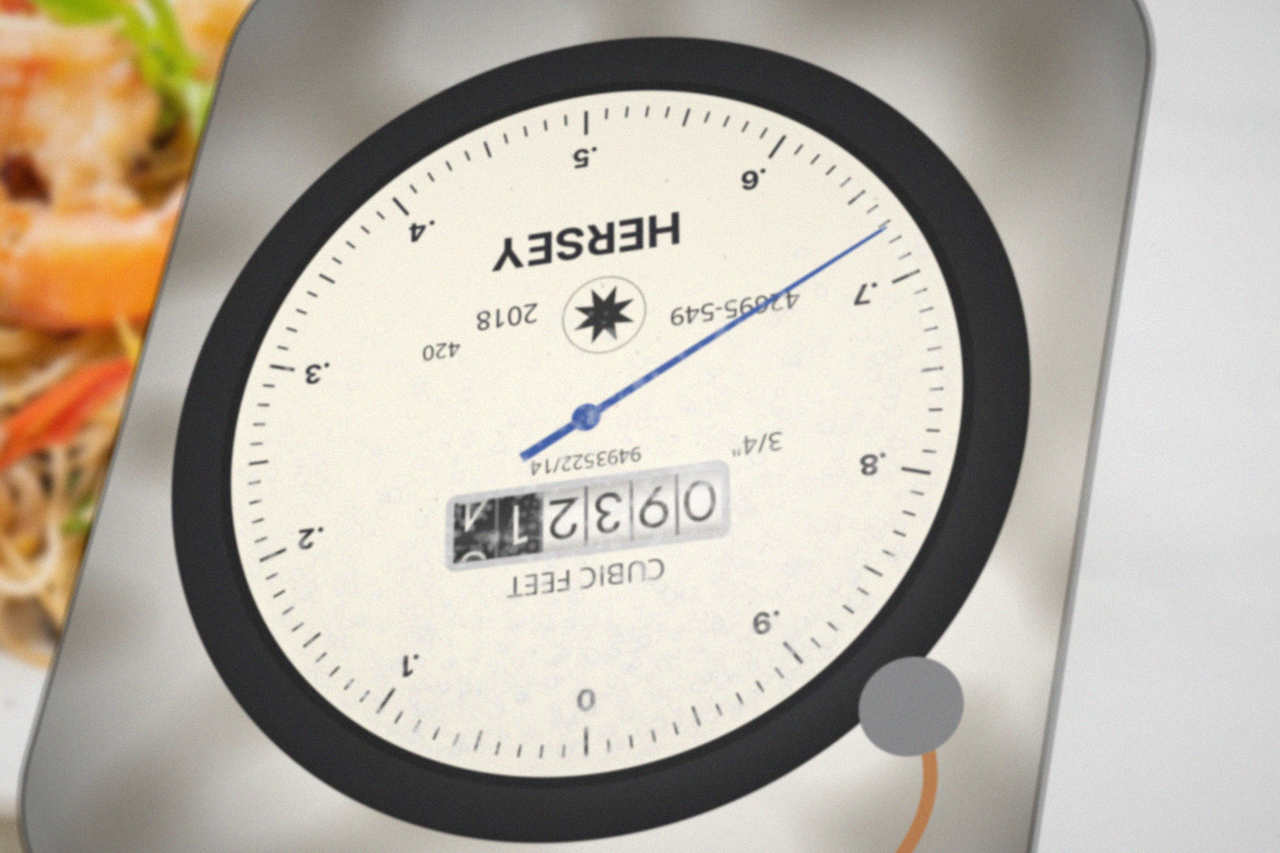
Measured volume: 93213.67 ft³
